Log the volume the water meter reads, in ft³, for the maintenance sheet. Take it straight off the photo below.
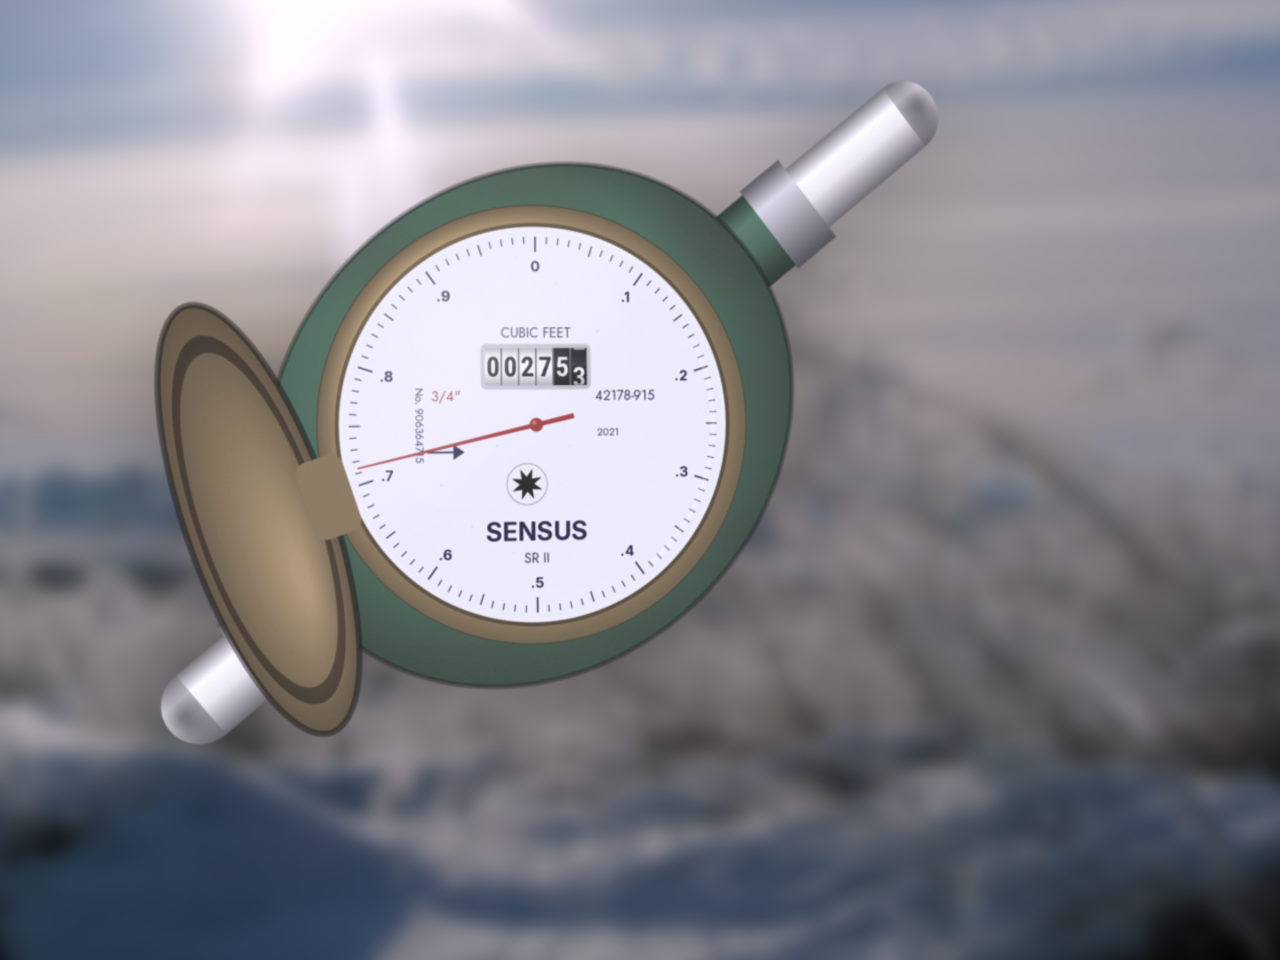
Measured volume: 2752.71 ft³
